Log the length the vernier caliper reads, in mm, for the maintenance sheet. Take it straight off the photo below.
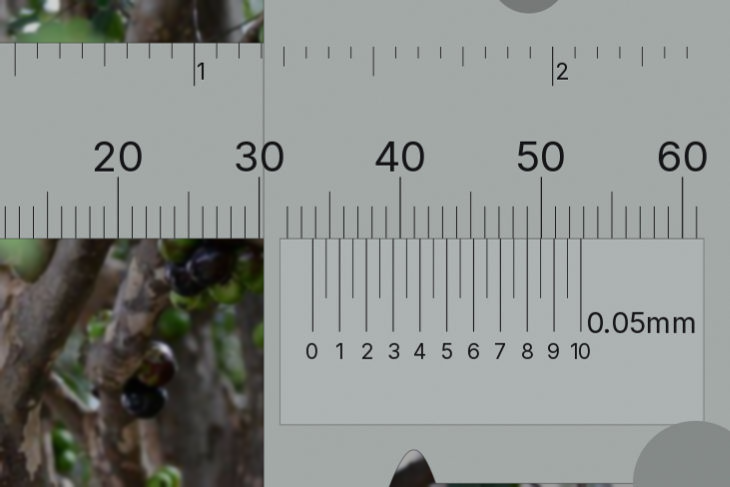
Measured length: 33.8 mm
